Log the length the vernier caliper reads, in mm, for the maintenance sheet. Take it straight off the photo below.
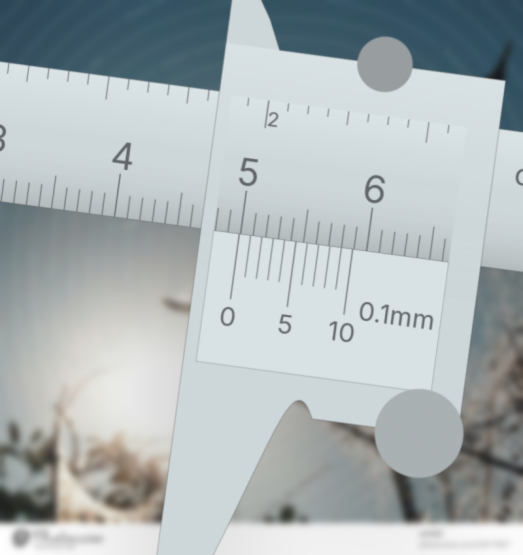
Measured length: 49.9 mm
